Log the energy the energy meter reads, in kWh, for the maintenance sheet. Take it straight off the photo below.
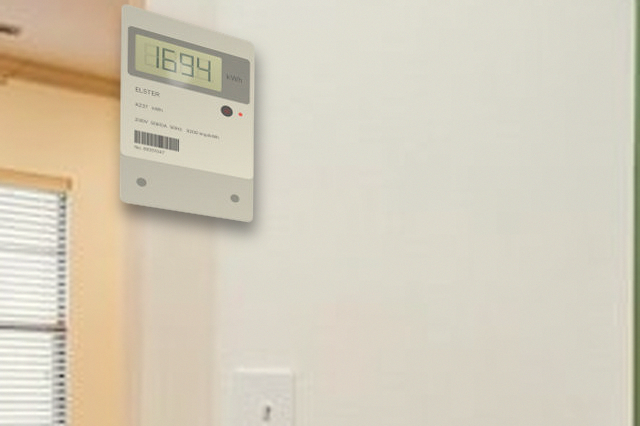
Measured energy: 1694 kWh
